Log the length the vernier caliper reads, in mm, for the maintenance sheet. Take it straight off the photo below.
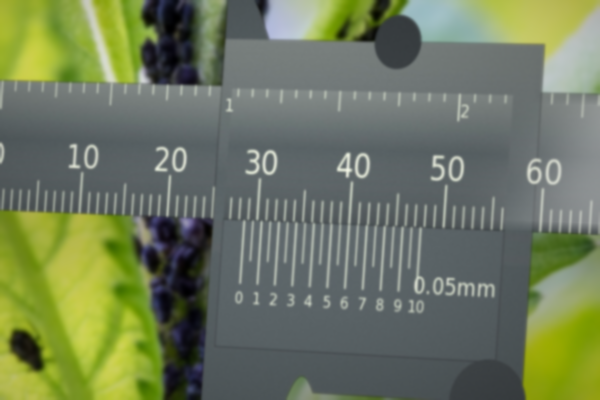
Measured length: 28.6 mm
